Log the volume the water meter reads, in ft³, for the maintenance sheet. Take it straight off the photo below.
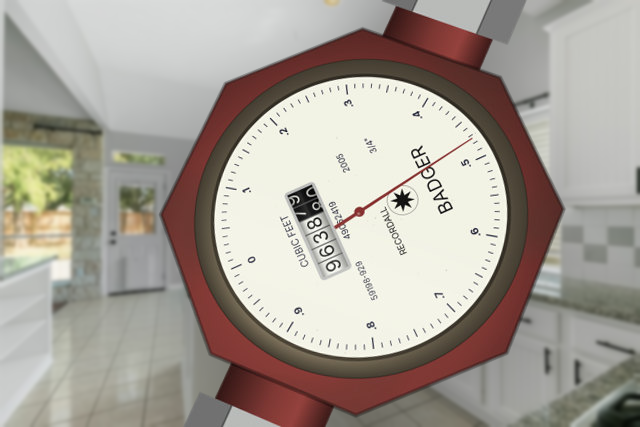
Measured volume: 963879.47 ft³
